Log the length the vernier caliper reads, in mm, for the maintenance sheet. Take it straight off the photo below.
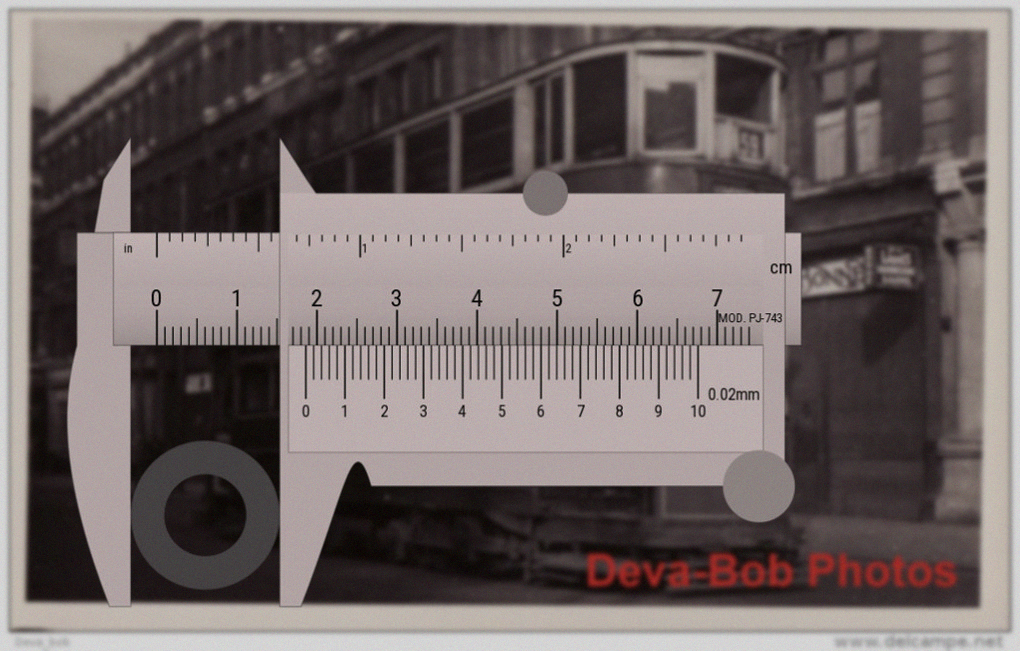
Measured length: 18.6 mm
